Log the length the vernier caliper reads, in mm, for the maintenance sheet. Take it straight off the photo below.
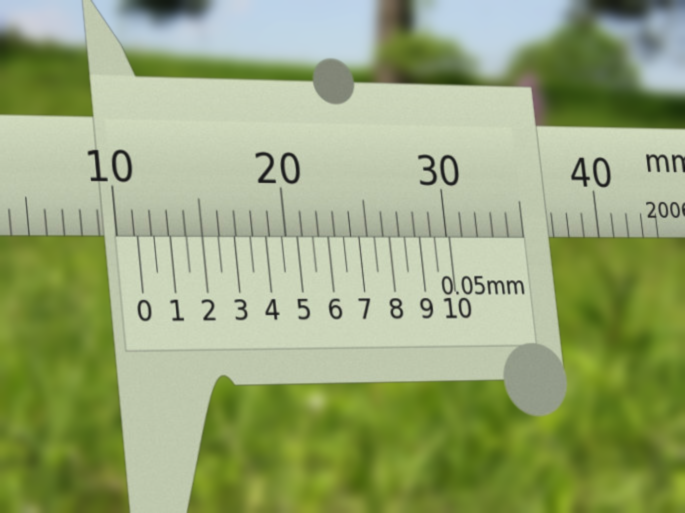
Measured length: 11.2 mm
